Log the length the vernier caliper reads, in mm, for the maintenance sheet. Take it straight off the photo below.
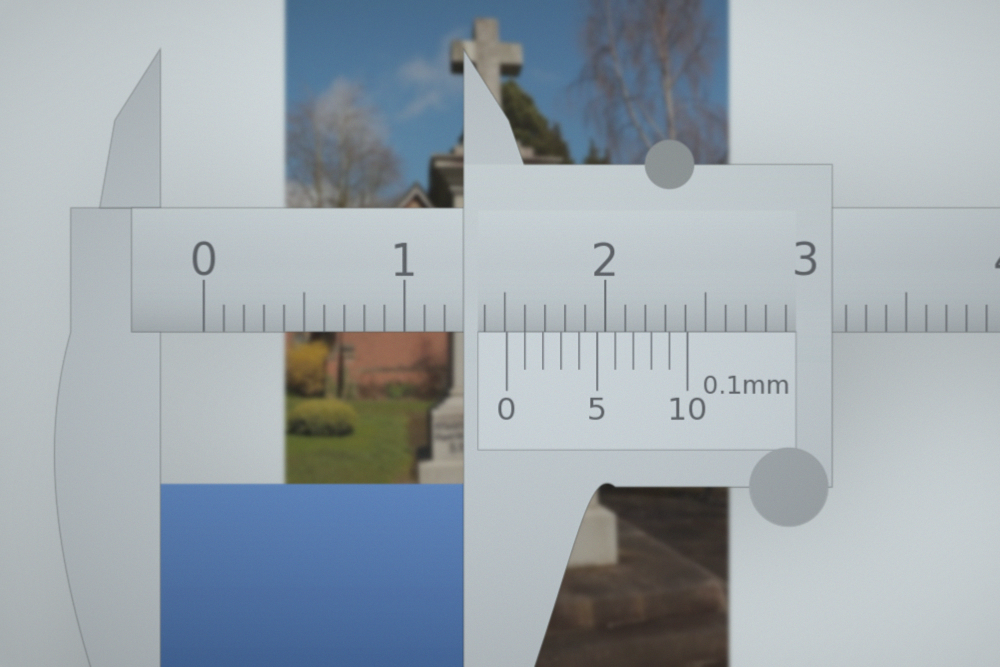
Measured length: 15.1 mm
